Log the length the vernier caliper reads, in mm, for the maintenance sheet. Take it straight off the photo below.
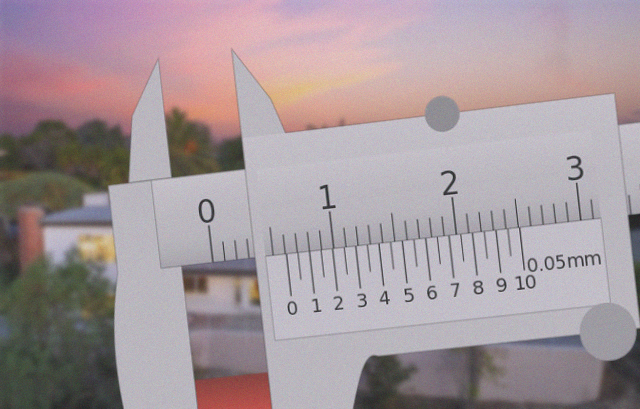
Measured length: 6.1 mm
